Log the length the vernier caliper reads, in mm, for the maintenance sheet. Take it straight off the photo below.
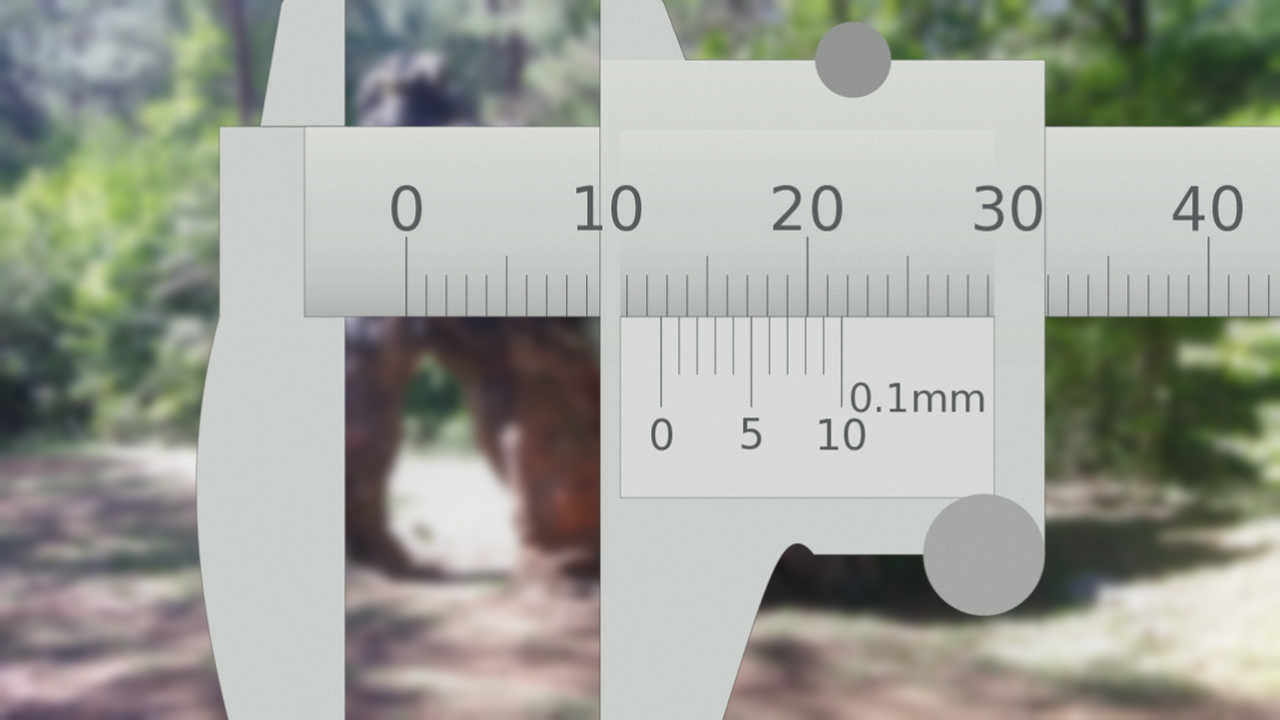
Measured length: 12.7 mm
